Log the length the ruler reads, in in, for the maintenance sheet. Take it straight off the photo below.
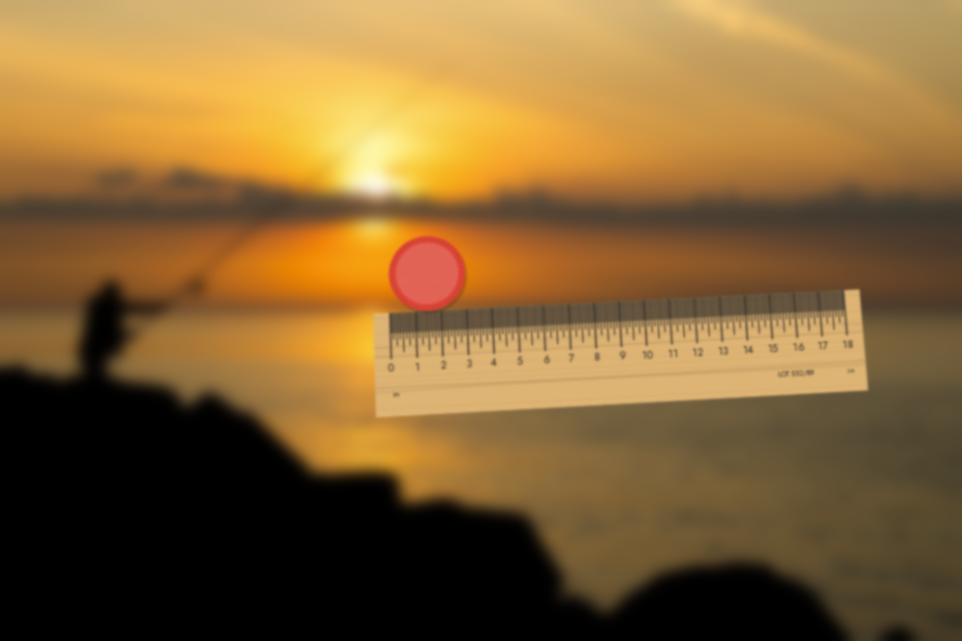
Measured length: 3 in
